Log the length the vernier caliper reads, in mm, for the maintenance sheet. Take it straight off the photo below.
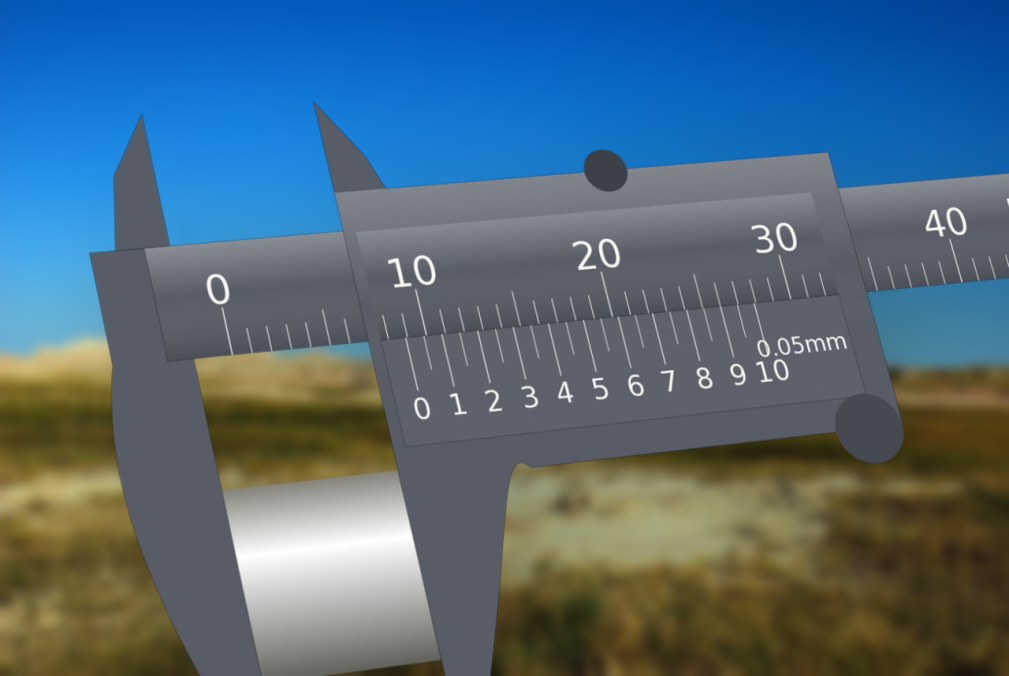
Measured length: 8.9 mm
